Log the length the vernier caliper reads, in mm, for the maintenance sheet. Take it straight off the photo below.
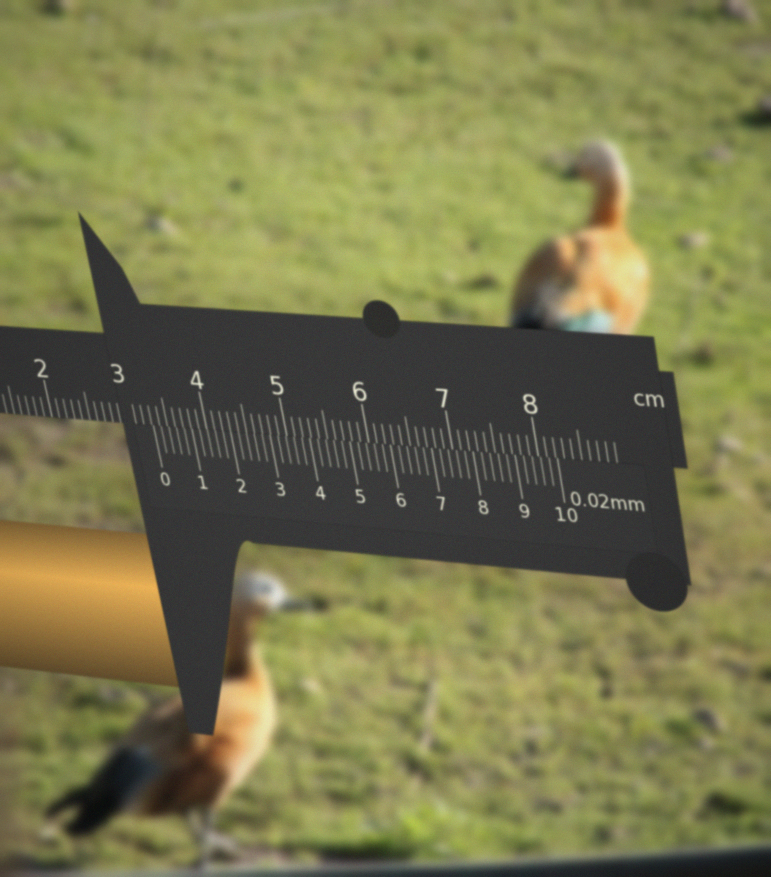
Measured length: 33.2 mm
